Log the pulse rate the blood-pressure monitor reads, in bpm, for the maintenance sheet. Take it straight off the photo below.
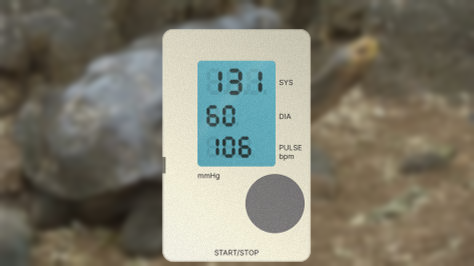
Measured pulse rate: 106 bpm
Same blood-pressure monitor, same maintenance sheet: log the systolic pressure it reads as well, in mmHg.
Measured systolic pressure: 131 mmHg
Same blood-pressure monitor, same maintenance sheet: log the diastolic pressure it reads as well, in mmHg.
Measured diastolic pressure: 60 mmHg
